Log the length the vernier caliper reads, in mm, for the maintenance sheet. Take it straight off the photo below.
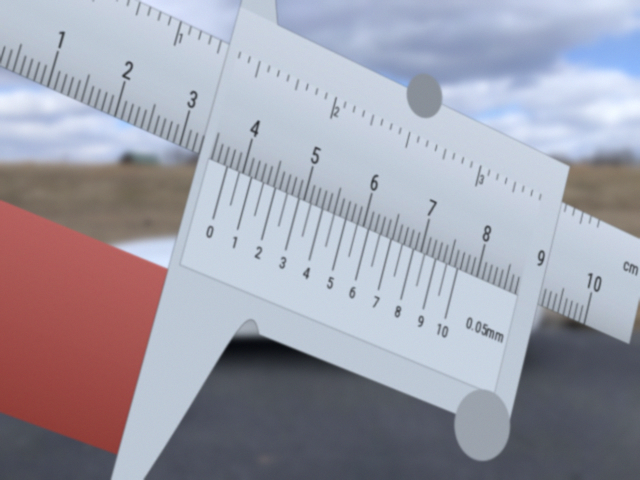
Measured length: 37.5 mm
